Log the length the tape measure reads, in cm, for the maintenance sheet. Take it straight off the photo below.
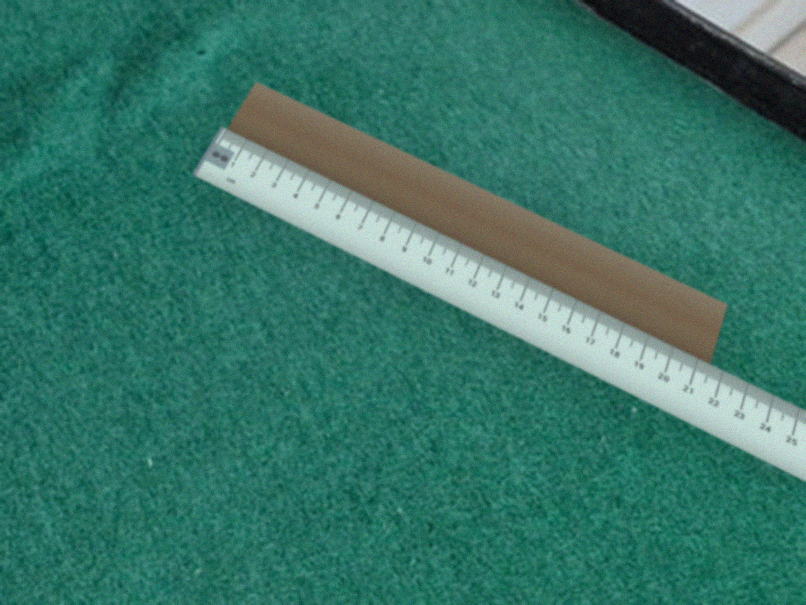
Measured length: 21.5 cm
